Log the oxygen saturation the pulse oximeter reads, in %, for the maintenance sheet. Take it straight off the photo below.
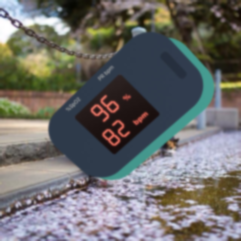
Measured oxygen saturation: 96 %
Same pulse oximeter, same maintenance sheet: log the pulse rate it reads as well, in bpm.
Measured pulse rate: 82 bpm
